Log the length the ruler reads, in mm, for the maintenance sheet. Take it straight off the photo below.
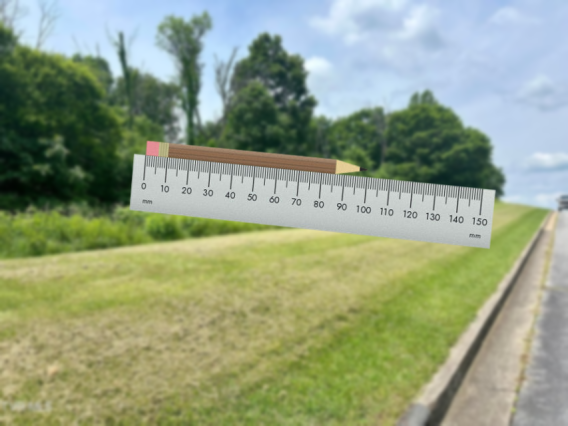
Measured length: 100 mm
